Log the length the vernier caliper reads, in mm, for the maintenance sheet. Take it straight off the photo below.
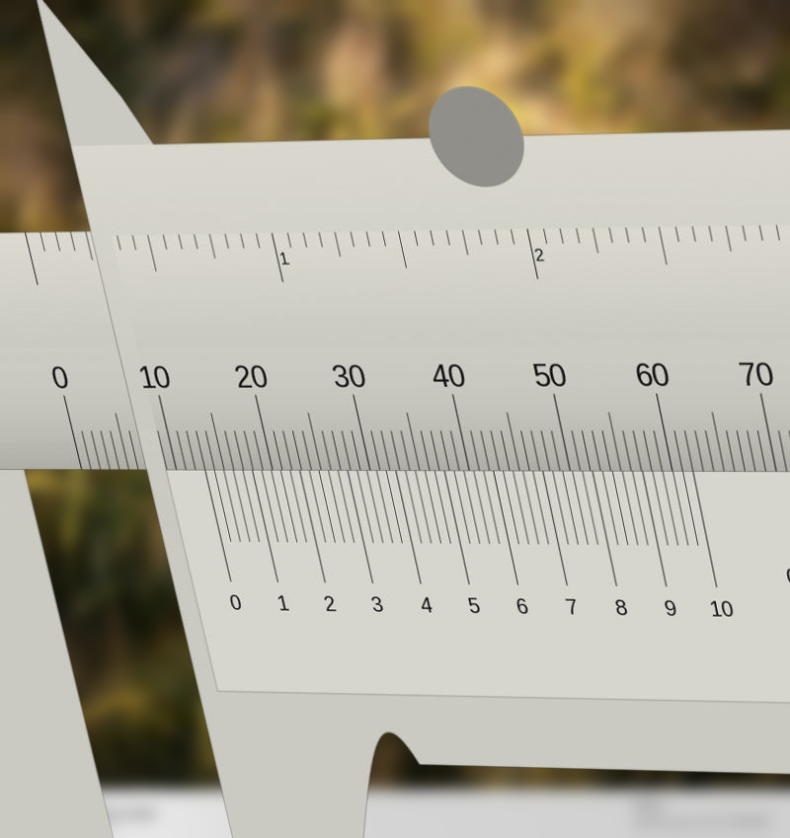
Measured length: 13.0 mm
